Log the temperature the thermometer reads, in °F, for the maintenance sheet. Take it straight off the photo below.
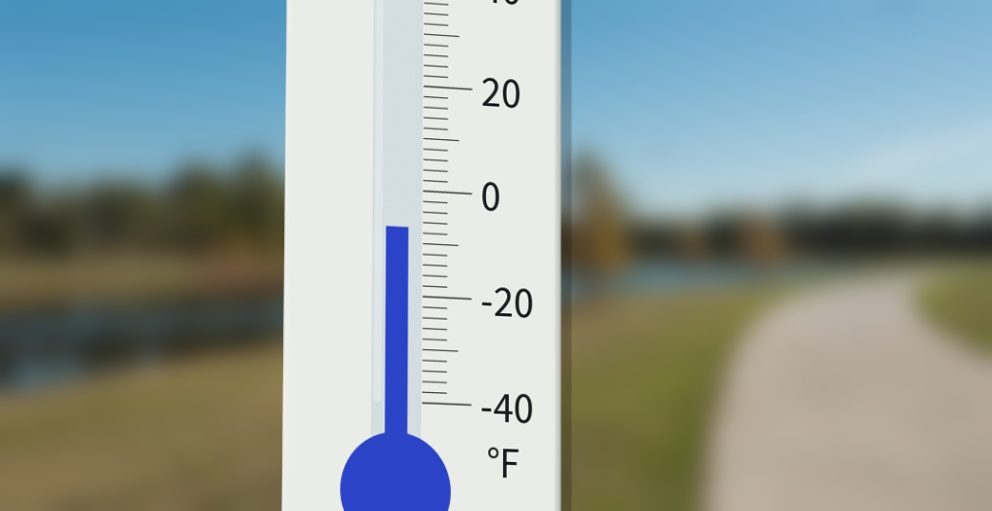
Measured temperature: -7 °F
